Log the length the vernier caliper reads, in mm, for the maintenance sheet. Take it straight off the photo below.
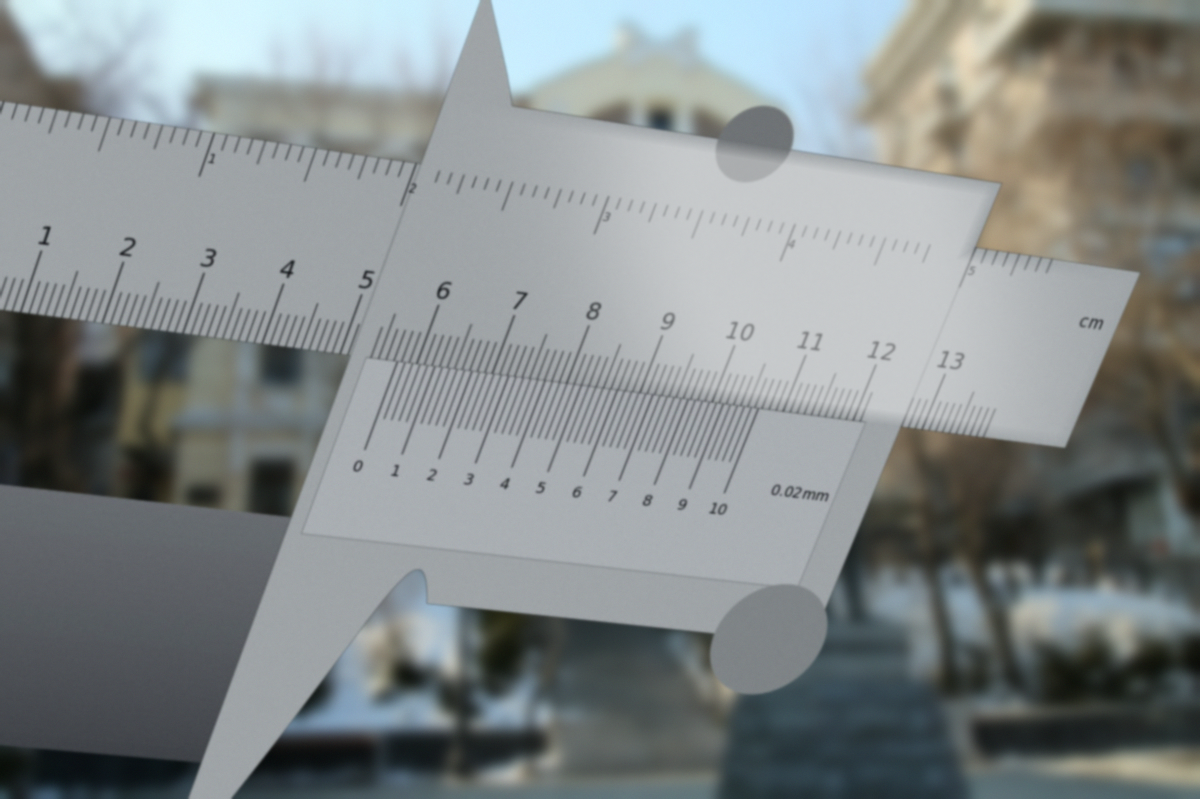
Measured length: 57.5 mm
